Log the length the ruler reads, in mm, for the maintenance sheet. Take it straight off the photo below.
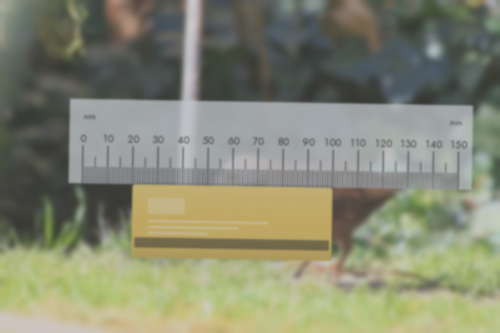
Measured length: 80 mm
